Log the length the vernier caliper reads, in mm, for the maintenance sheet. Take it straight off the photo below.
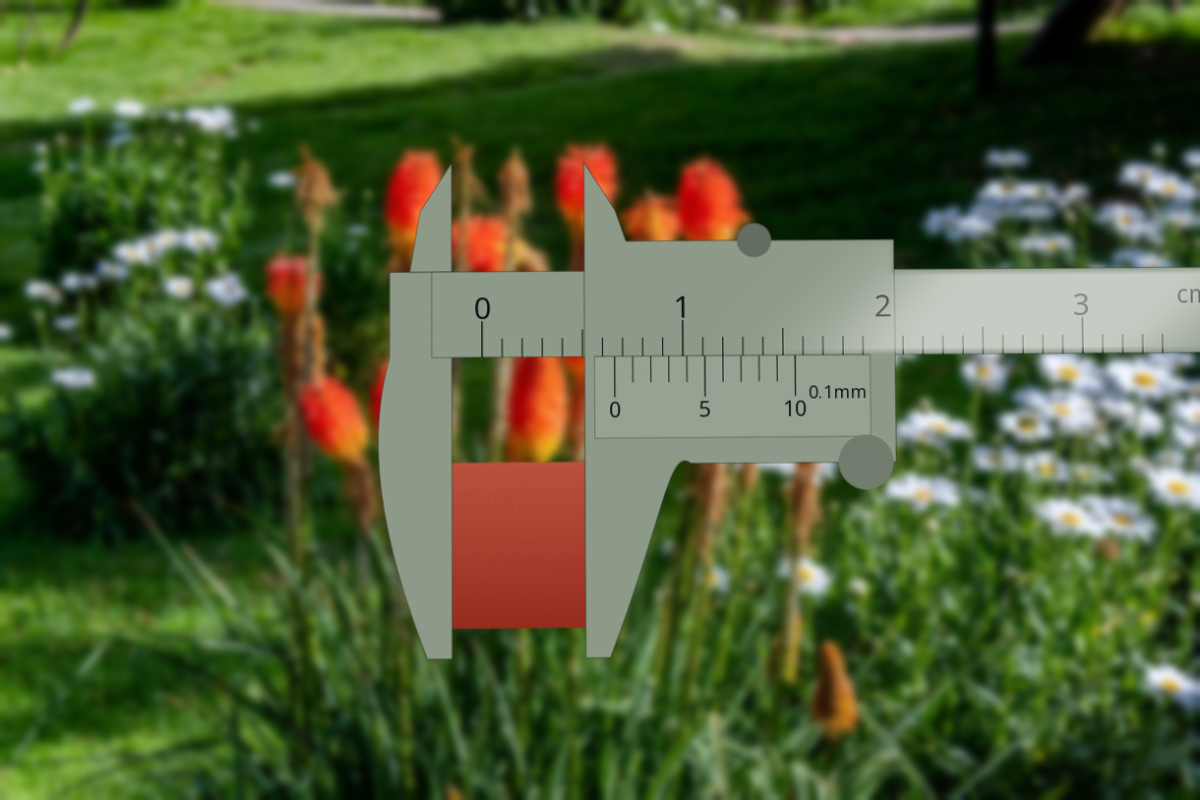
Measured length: 6.6 mm
